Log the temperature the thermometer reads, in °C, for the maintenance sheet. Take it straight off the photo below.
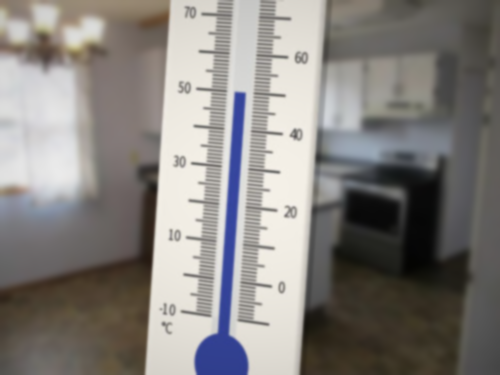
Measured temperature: 50 °C
